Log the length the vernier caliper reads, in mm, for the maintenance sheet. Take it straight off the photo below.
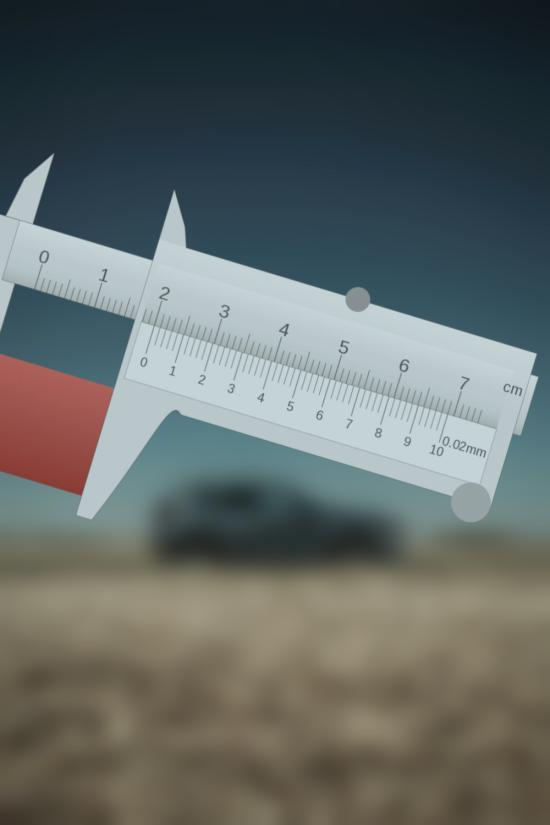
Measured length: 20.0 mm
